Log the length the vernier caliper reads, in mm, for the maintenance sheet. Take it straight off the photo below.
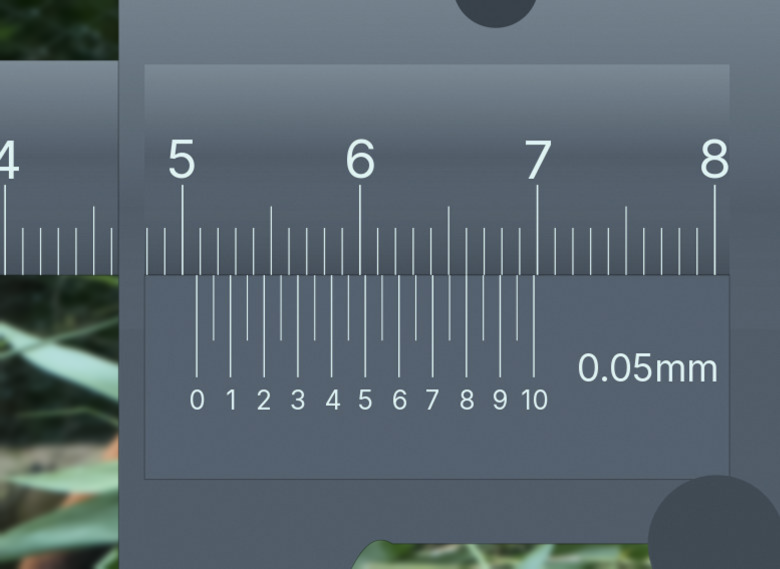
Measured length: 50.8 mm
